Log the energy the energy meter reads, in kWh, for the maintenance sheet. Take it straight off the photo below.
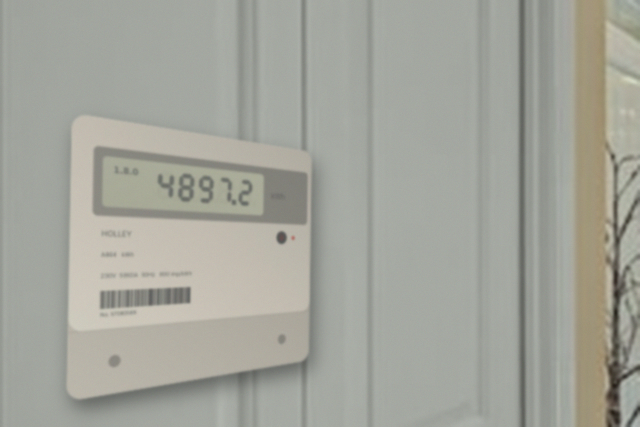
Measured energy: 4897.2 kWh
